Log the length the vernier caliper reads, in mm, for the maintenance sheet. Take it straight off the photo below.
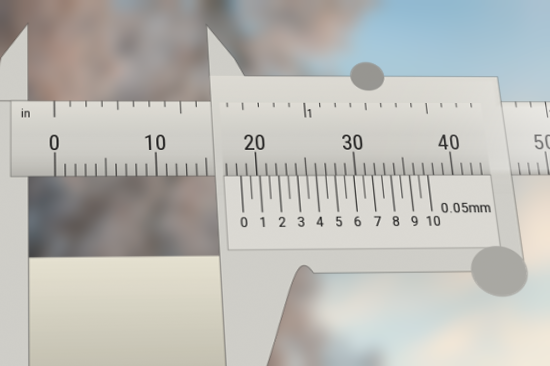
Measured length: 18.4 mm
